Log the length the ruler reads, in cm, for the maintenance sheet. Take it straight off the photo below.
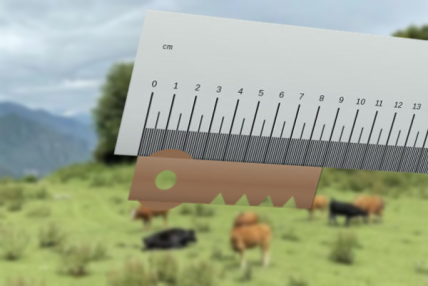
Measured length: 9 cm
